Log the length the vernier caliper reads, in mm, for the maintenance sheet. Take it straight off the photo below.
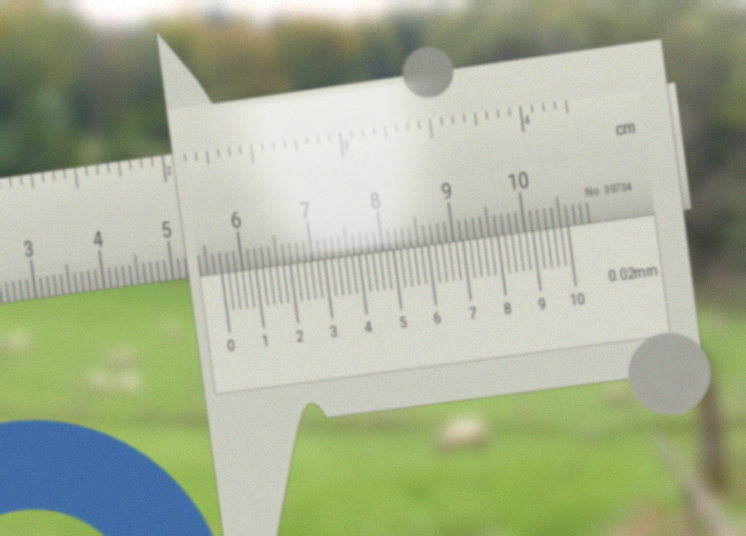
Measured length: 57.0 mm
